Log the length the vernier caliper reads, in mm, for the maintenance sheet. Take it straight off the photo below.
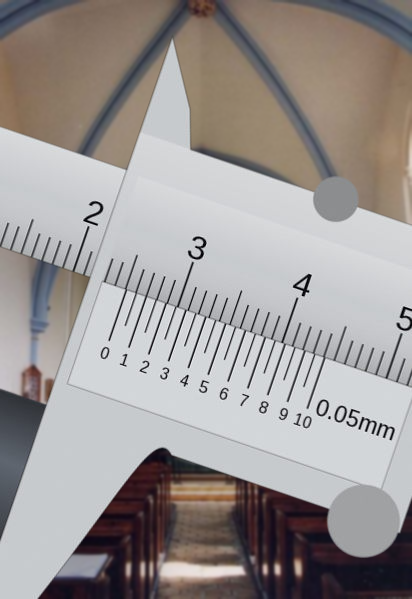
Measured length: 25.1 mm
